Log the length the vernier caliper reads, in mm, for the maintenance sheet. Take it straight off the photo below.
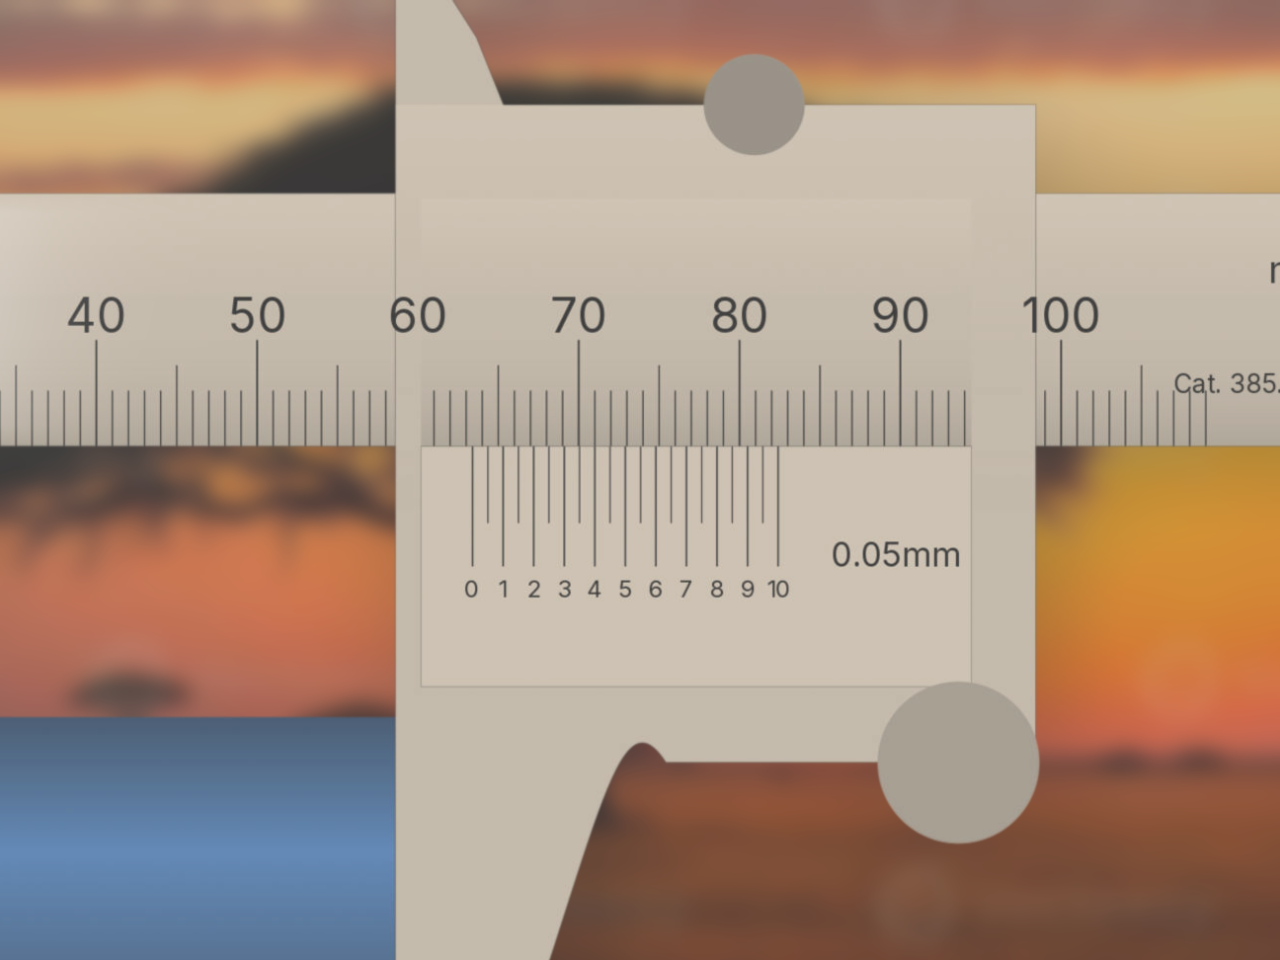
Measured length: 63.4 mm
